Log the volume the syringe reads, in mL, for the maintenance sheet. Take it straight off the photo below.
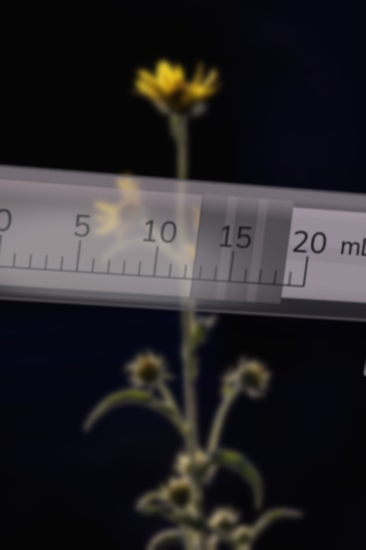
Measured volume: 12.5 mL
